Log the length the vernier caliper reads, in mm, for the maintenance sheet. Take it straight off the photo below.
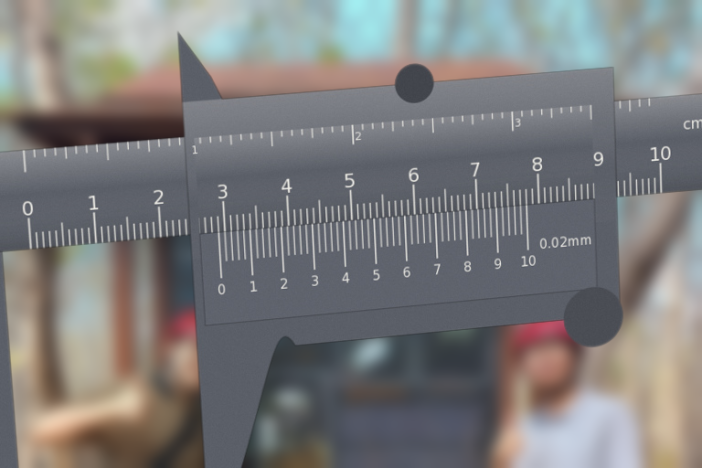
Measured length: 29.0 mm
